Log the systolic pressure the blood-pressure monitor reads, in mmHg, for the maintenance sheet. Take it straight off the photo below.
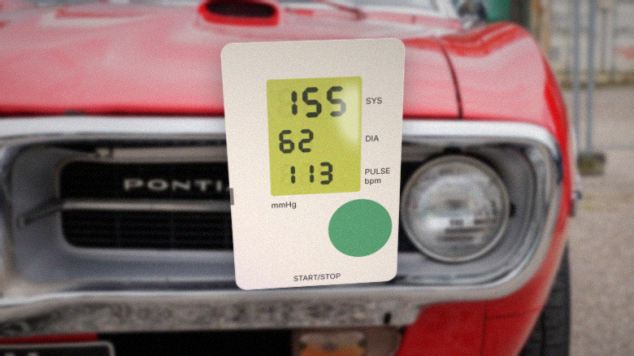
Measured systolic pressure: 155 mmHg
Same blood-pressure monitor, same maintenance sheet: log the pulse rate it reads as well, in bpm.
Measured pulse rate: 113 bpm
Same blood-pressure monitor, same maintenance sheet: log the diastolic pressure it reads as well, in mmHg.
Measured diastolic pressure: 62 mmHg
